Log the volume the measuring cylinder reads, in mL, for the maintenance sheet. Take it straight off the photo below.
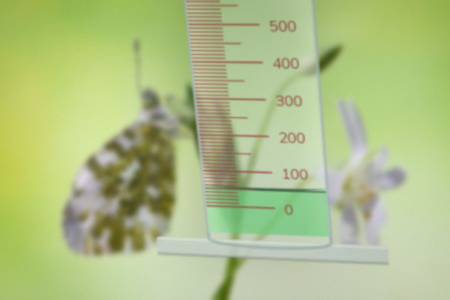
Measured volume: 50 mL
